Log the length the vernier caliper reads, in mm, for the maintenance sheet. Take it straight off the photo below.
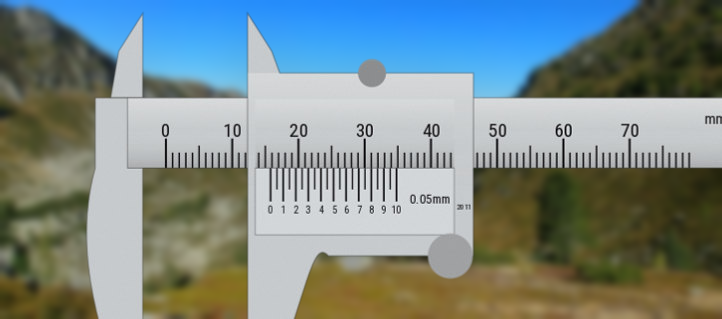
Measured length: 15.8 mm
